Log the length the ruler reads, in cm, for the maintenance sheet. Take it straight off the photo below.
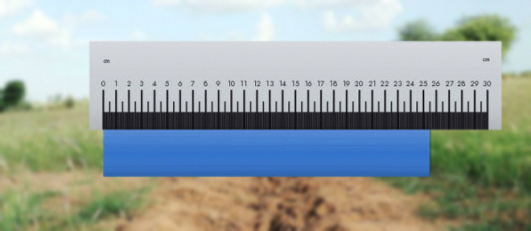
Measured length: 25.5 cm
